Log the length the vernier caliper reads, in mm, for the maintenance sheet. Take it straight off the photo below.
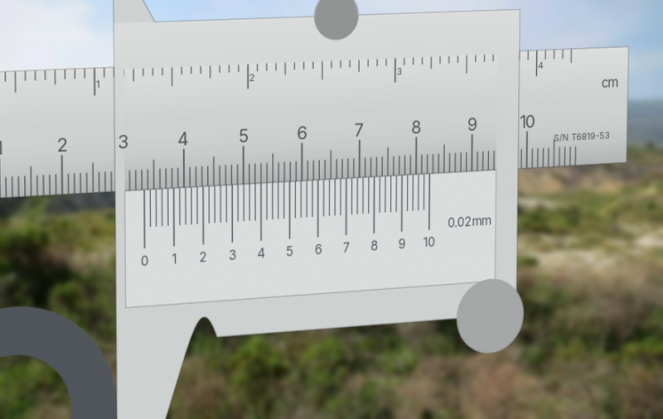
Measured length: 33.4 mm
